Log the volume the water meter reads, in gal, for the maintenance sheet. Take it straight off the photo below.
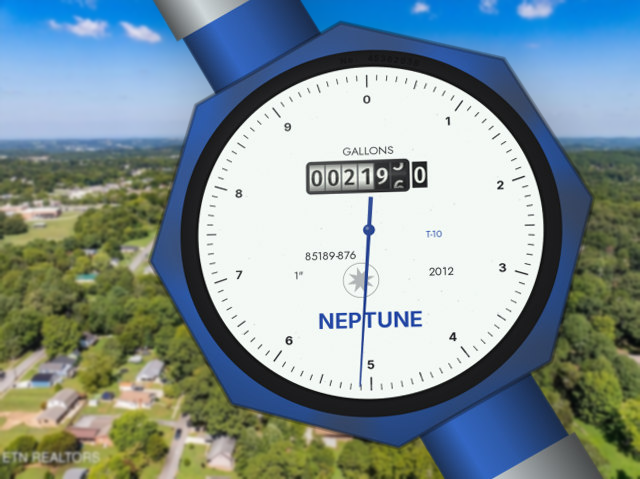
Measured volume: 21955.1 gal
